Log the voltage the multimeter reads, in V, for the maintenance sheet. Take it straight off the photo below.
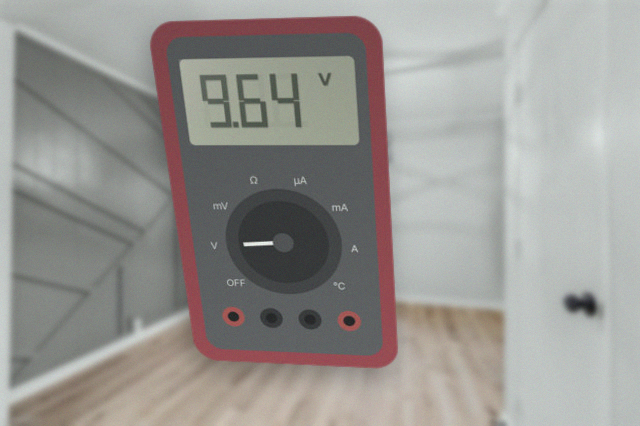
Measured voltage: 9.64 V
